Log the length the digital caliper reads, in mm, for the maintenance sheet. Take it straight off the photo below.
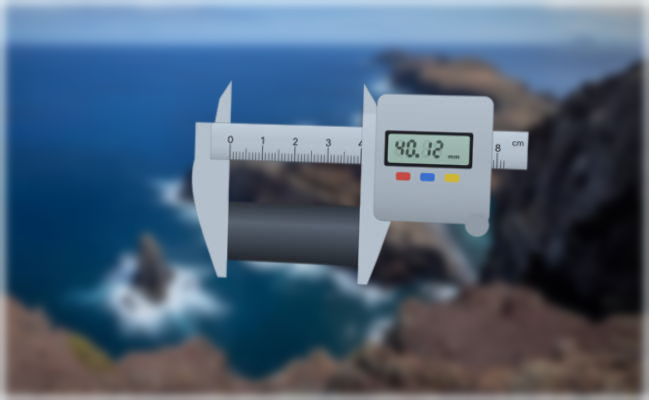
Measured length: 40.12 mm
